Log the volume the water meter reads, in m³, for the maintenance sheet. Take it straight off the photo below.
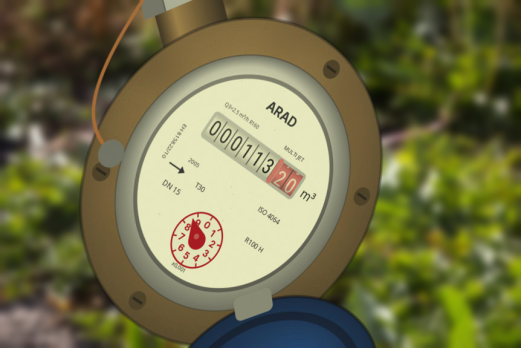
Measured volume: 113.198 m³
